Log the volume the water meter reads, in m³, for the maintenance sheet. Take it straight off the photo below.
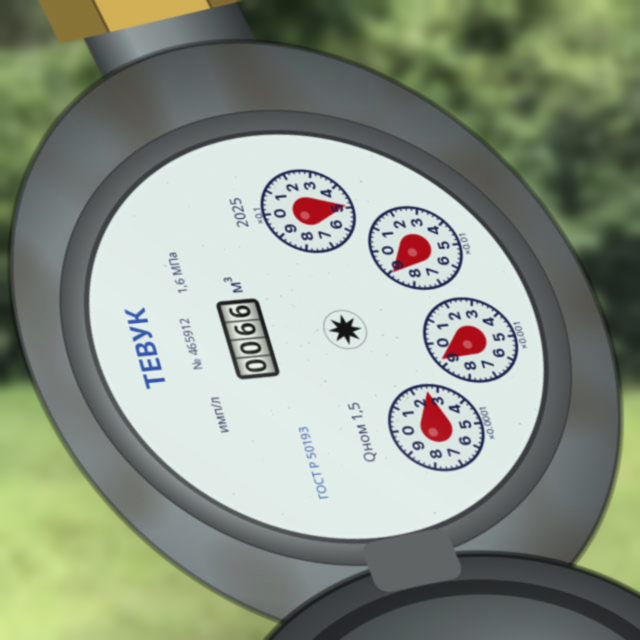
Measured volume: 66.4892 m³
